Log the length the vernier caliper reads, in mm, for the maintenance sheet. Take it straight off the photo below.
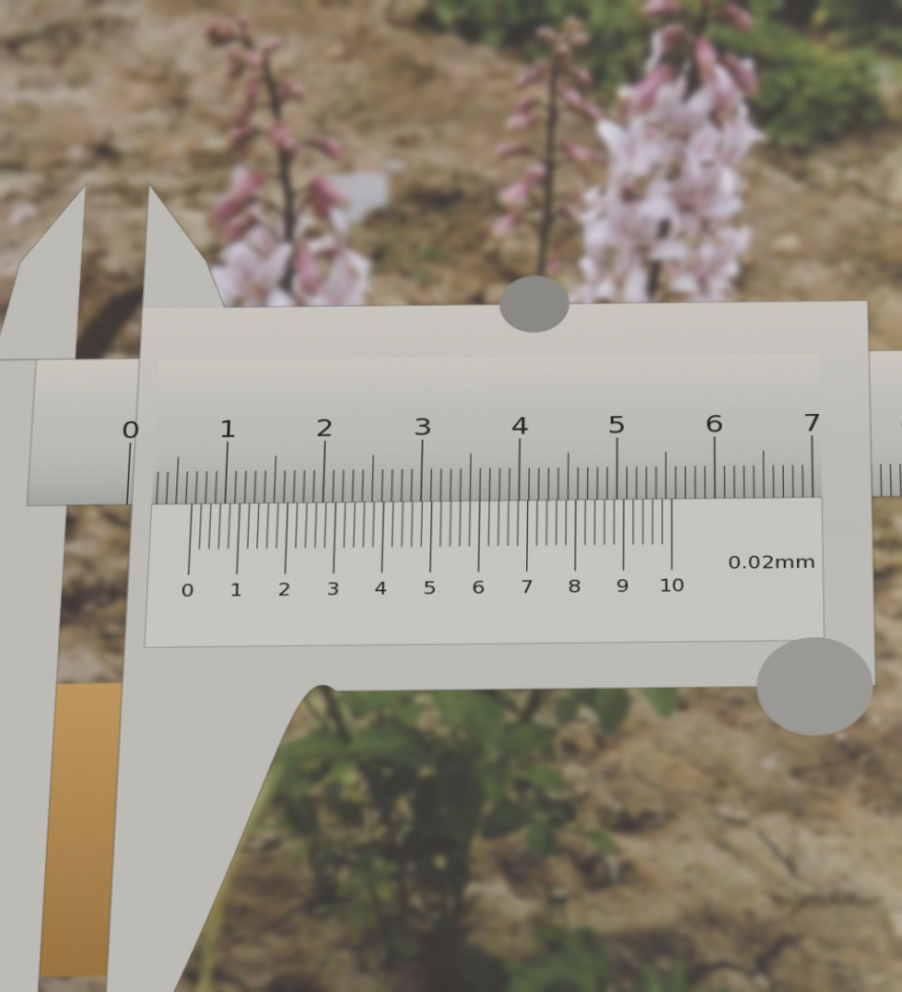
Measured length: 6.6 mm
